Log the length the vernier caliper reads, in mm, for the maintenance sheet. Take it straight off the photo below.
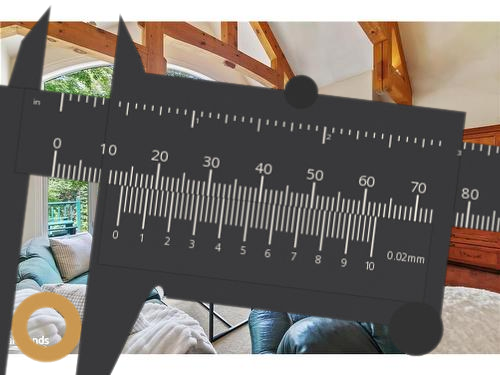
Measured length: 13.5 mm
